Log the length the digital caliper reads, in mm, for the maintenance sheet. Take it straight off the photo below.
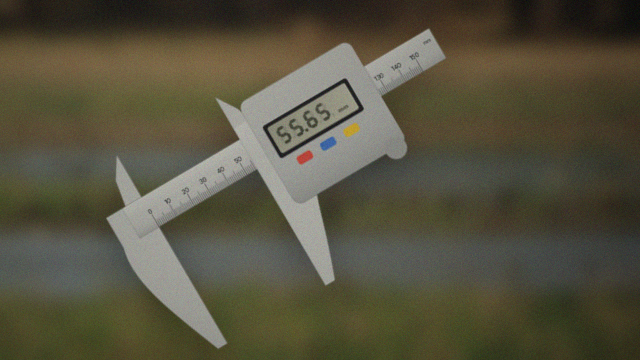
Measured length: 55.65 mm
